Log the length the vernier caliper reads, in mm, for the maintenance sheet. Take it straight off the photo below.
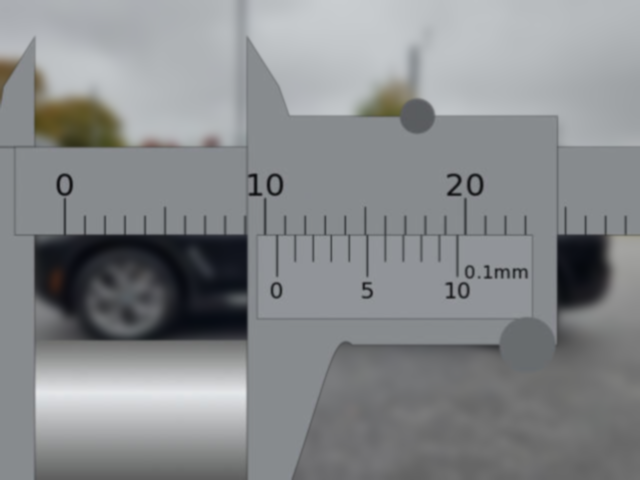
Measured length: 10.6 mm
